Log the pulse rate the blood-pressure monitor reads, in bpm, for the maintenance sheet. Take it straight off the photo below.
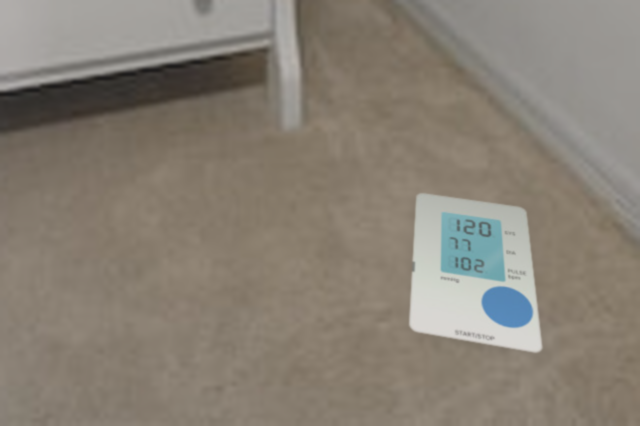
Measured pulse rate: 102 bpm
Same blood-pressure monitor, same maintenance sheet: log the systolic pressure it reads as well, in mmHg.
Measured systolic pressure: 120 mmHg
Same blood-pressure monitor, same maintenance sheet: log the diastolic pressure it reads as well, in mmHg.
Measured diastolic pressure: 77 mmHg
